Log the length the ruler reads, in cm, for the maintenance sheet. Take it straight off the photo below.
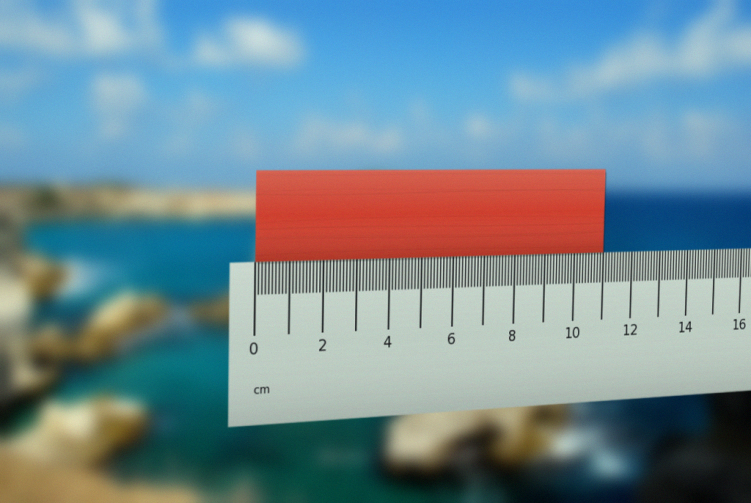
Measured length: 11 cm
